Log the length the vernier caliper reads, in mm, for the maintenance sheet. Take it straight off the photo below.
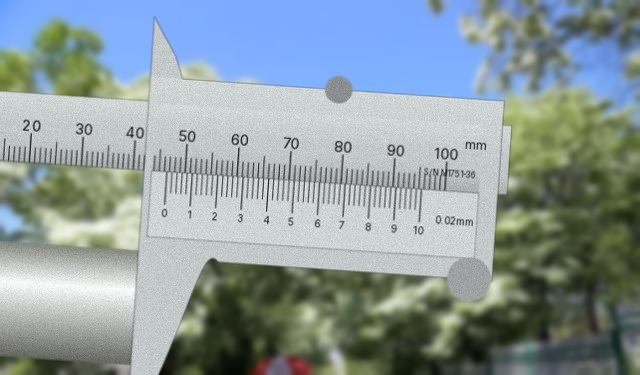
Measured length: 46.5 mm
